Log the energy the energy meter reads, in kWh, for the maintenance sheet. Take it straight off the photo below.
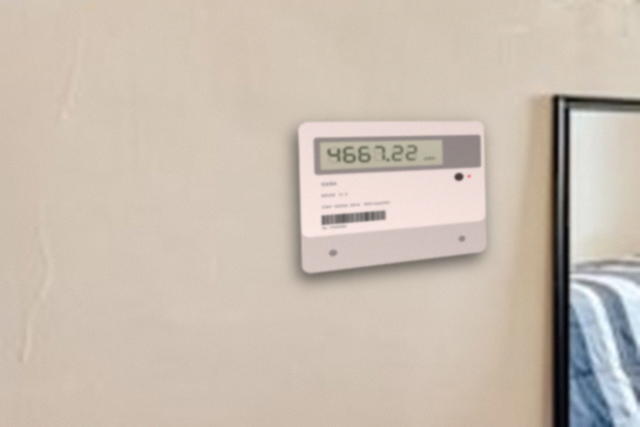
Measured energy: 4667.22 kWh
